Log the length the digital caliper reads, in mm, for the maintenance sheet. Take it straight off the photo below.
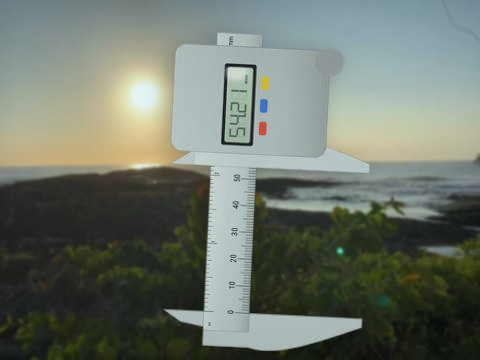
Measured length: 54.21 mm
